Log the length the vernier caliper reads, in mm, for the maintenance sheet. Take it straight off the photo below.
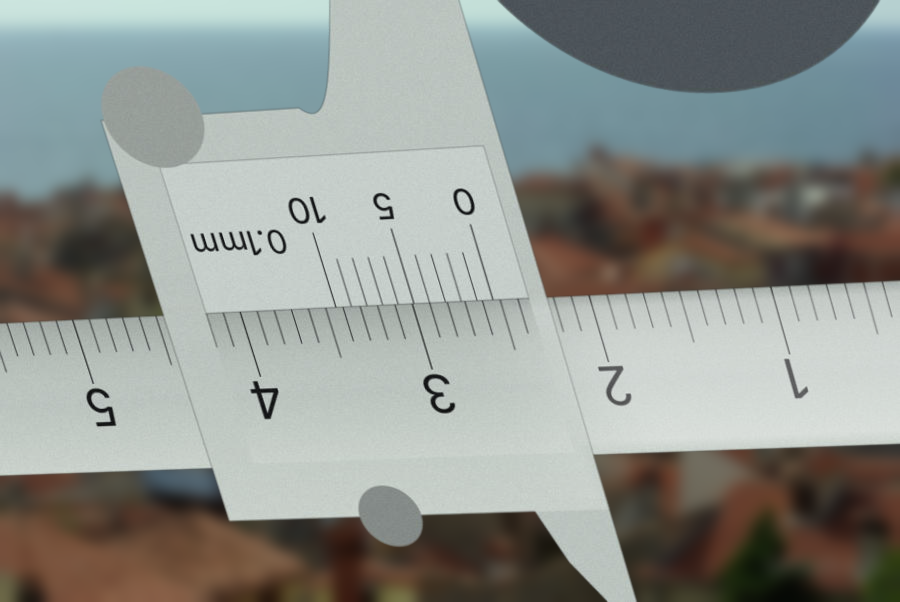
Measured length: 25.4 mm
